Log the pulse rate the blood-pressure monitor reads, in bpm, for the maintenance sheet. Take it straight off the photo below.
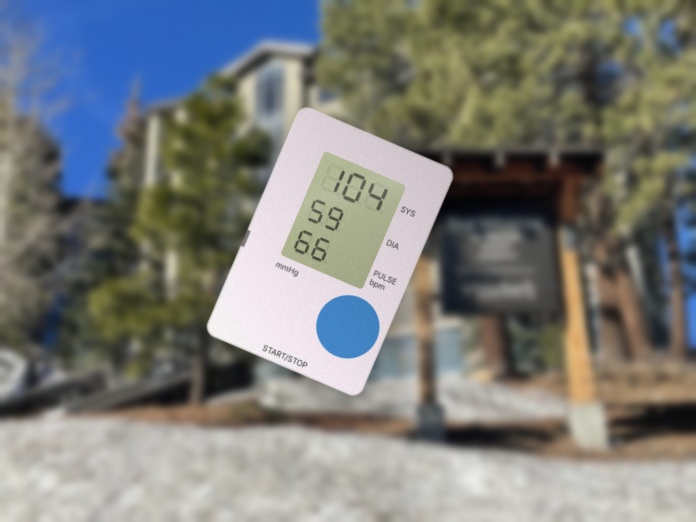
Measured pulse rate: 66 bpm
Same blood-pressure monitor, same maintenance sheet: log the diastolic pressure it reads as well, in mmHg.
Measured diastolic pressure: 59 mmHg
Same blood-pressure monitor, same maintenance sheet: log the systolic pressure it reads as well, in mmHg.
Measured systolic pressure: 104 mmHg
